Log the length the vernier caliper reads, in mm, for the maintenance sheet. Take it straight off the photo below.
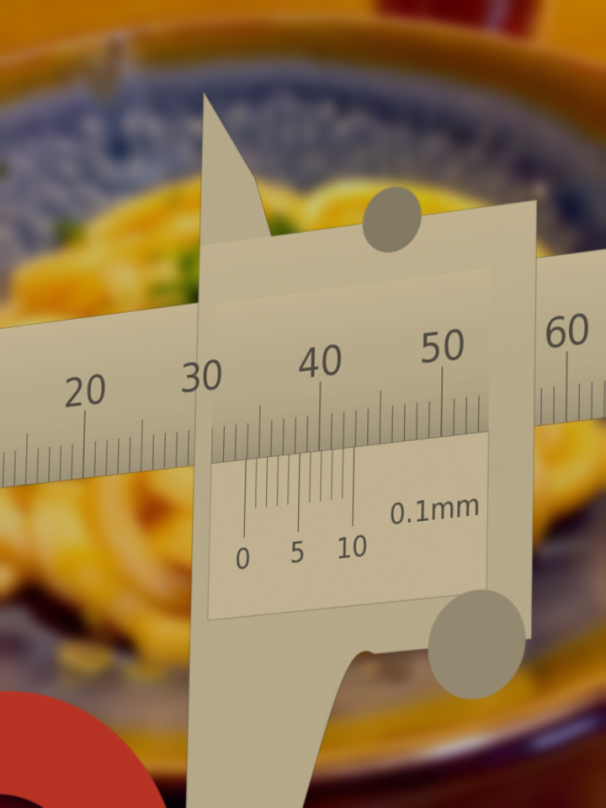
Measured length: 33.9 mm
